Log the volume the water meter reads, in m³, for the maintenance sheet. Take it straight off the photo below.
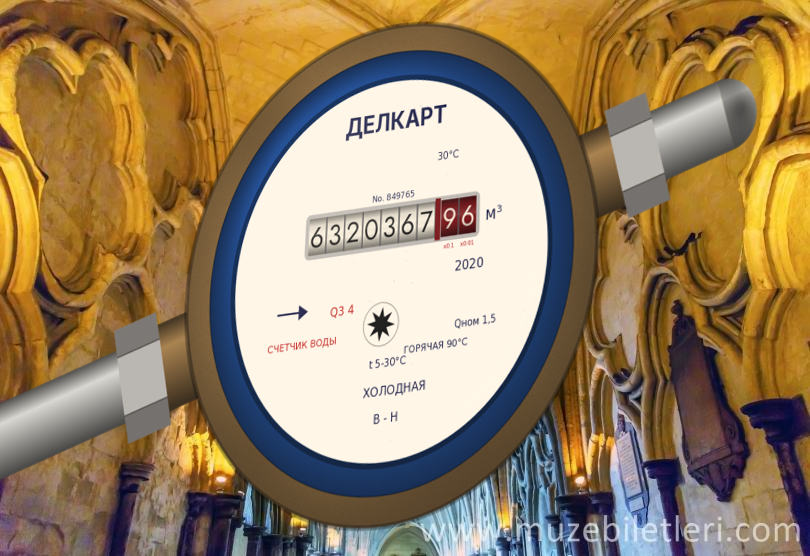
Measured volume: 6320367.96 m³
